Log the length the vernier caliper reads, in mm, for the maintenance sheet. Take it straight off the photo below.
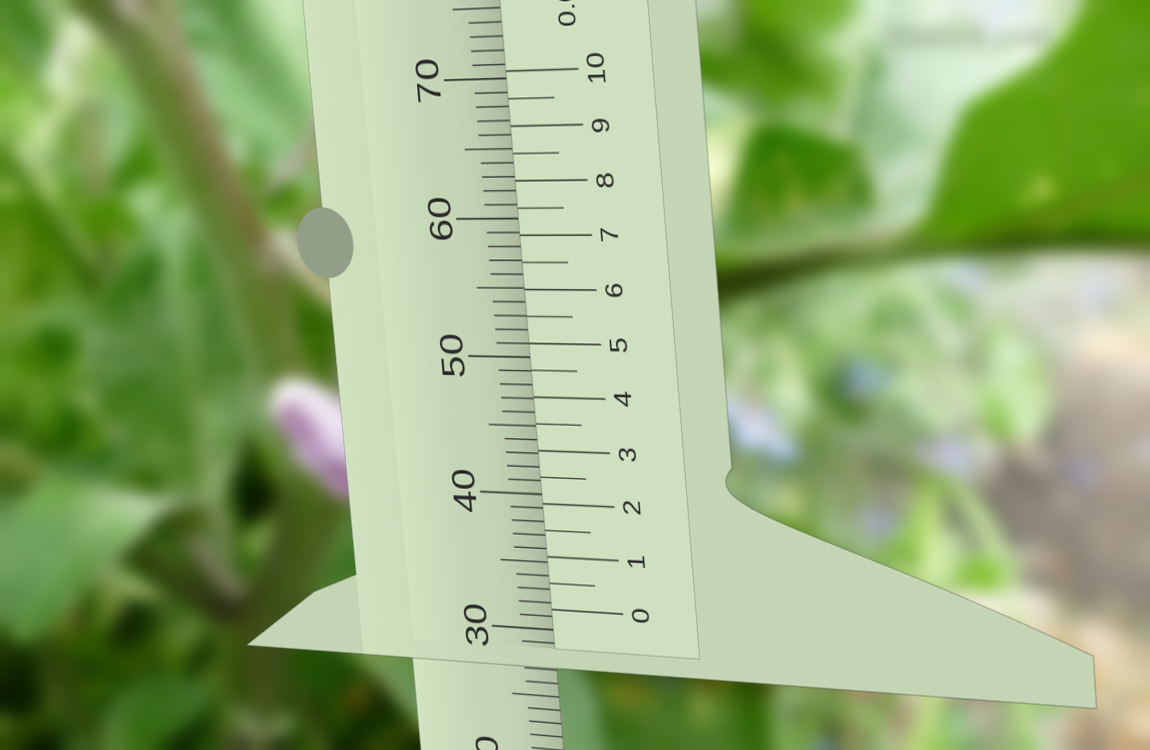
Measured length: 31.5 mm
